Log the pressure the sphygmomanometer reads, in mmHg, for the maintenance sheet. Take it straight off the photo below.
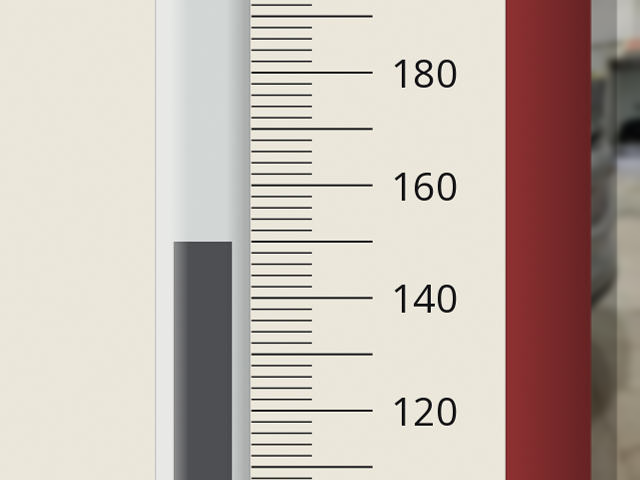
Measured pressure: 150 mmHg
